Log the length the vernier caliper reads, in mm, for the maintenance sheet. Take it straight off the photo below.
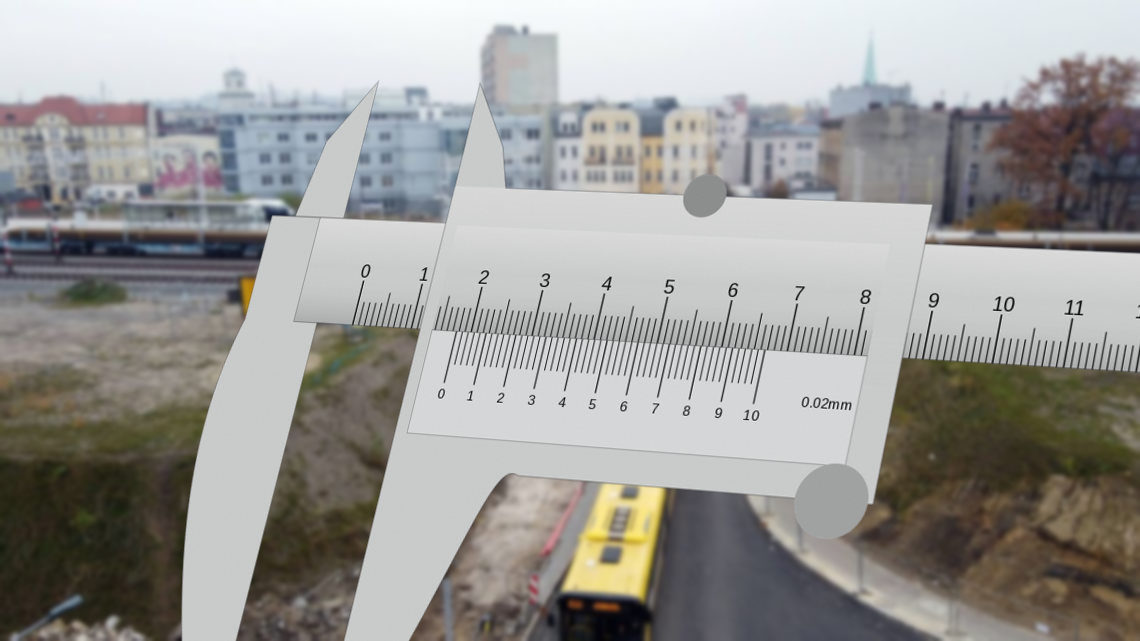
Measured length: 17.6 mm
